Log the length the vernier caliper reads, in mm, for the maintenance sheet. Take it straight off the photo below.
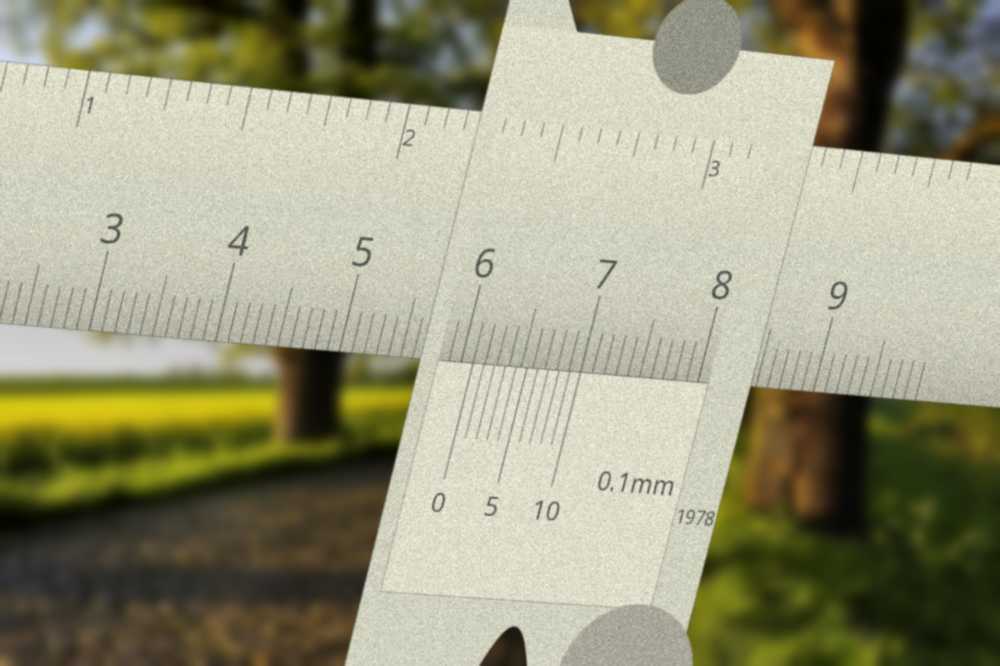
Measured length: 61.0 mm
